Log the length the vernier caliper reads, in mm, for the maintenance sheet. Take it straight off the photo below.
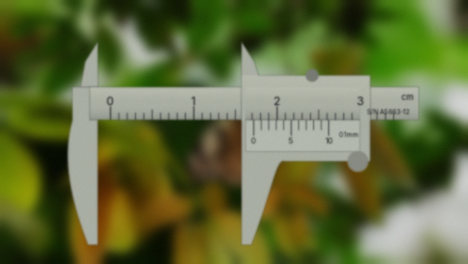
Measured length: 17.2 mm
